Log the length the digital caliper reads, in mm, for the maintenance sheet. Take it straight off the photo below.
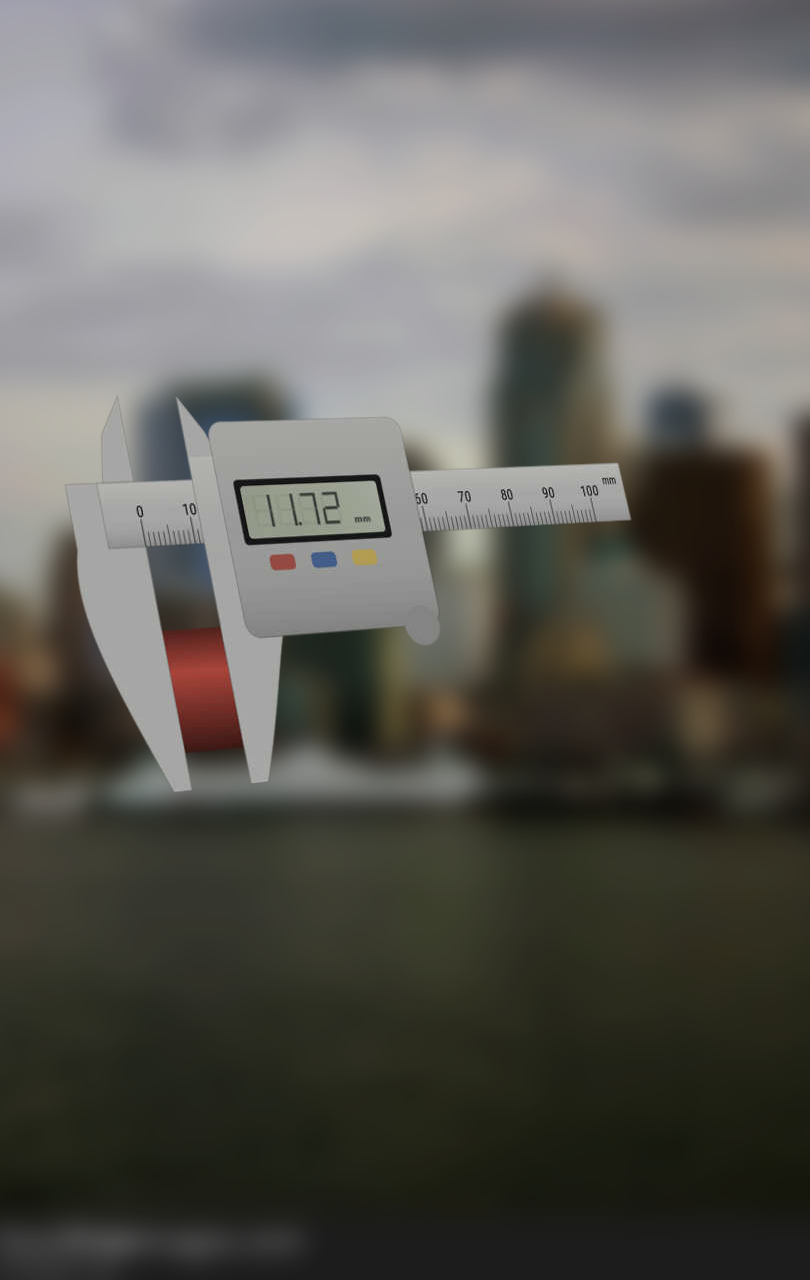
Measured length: 11.72 mm
